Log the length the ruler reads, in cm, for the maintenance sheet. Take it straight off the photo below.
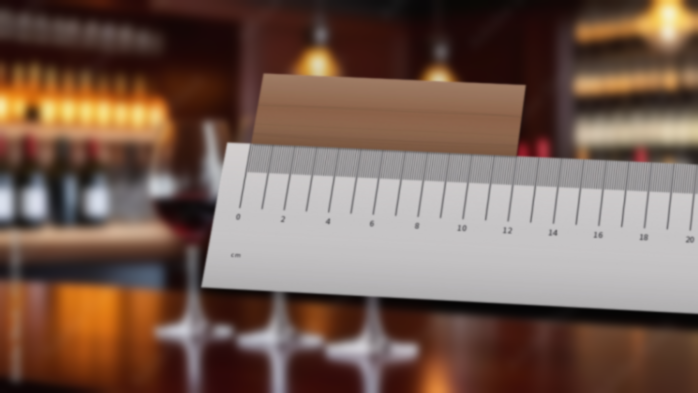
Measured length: 12 cm
